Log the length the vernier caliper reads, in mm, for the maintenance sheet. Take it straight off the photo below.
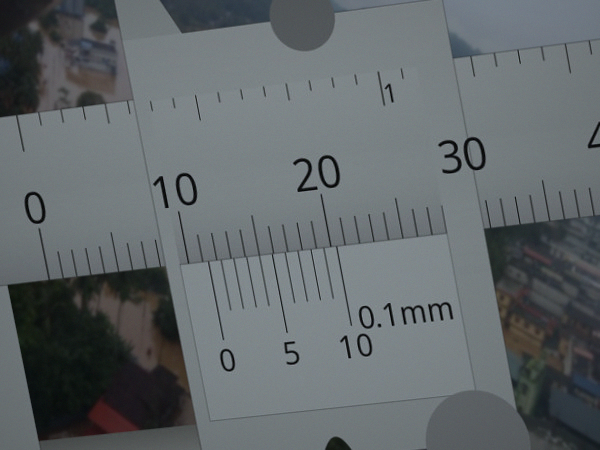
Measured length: 11.4 mm
